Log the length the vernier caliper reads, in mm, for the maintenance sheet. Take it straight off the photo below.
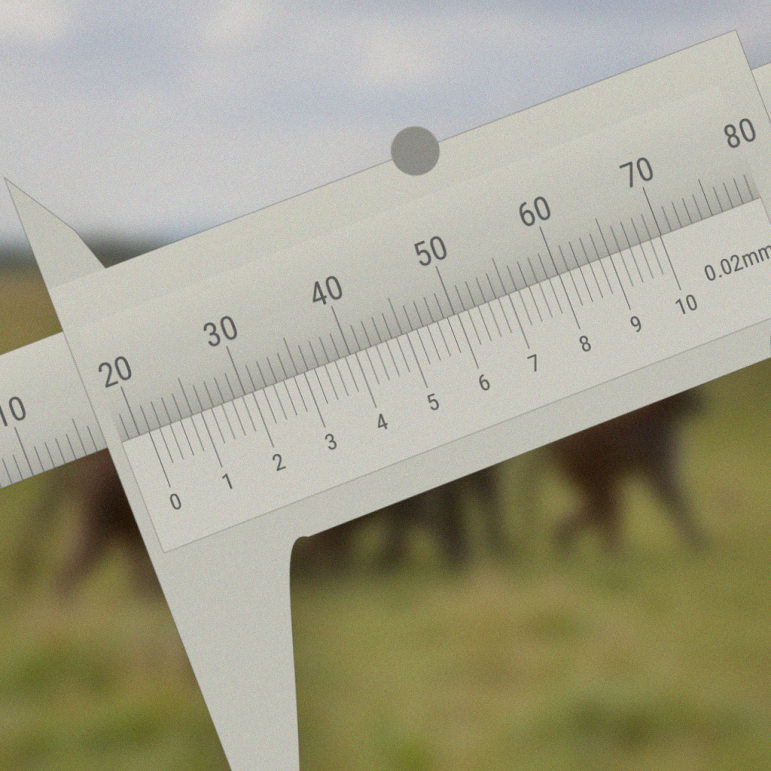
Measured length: 20.9 mm
